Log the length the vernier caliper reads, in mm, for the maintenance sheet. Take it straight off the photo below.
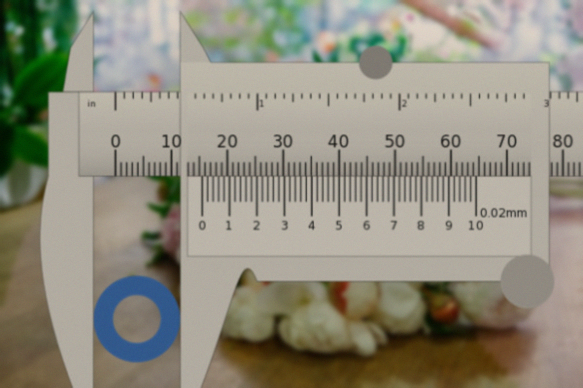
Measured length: 15.5 mm
